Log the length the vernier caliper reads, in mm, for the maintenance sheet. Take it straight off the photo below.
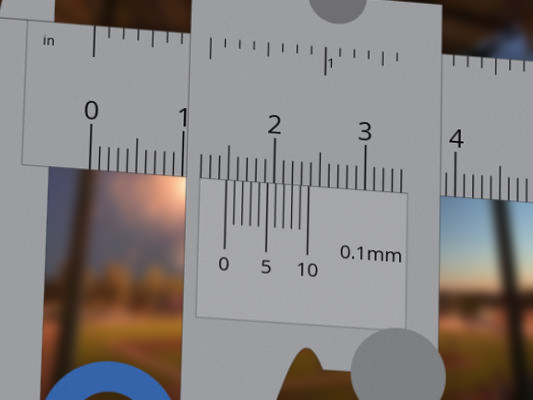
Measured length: 14.8 mm
